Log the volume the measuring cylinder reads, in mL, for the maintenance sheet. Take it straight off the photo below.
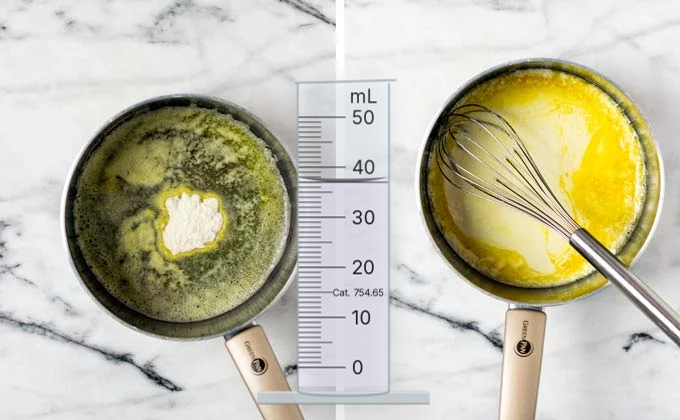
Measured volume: 37 mL
